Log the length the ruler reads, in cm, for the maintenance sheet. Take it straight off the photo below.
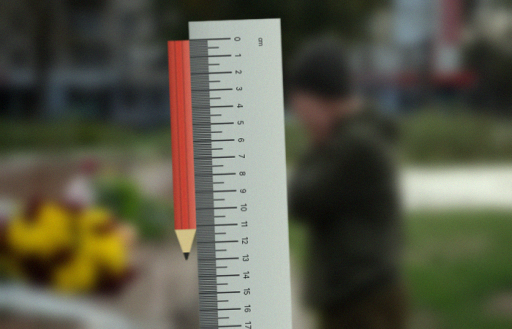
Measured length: 13 cm
